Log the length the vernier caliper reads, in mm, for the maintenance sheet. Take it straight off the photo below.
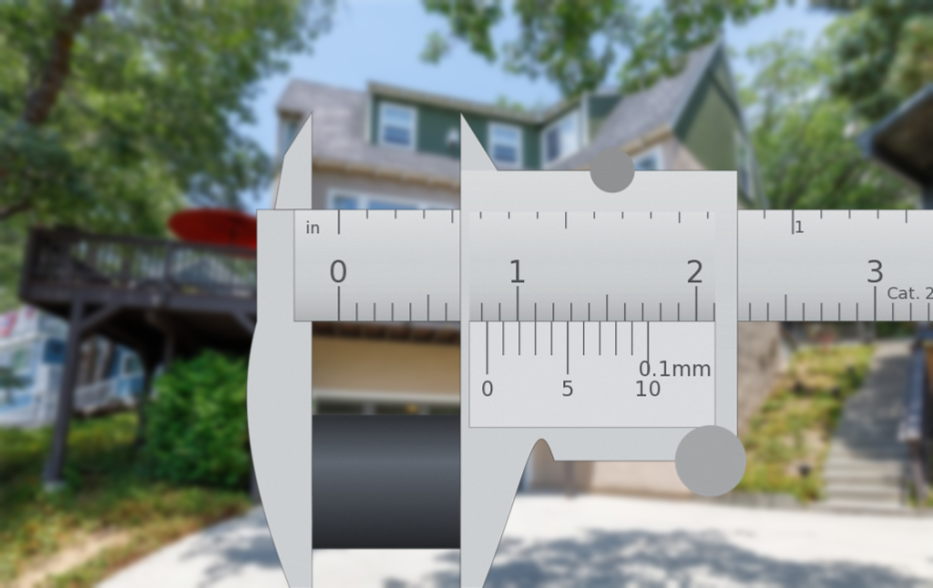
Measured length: 8.3 mm
